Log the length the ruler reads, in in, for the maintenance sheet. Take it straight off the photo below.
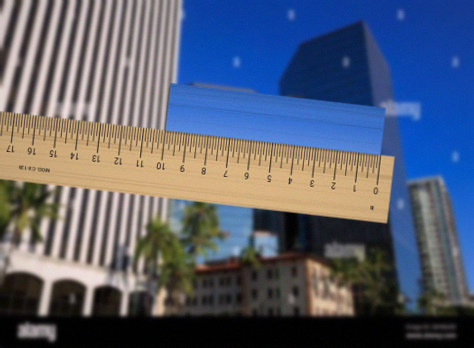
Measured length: 10 in
